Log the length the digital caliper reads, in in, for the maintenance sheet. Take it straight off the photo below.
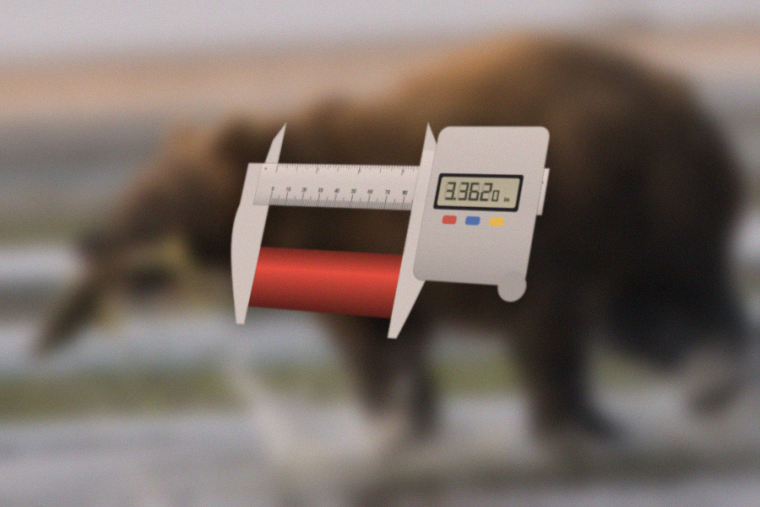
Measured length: 3.3620 in
